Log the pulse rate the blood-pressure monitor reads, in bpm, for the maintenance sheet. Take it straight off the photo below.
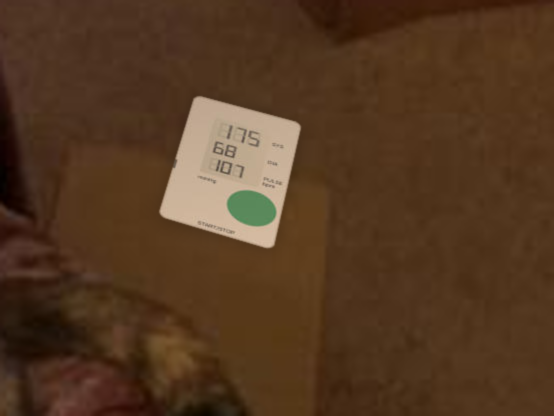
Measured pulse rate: 107 bpm
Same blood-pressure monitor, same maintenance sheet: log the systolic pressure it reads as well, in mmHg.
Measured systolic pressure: 175 mmHg
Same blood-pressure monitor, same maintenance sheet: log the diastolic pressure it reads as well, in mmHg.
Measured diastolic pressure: 68 mmHg
